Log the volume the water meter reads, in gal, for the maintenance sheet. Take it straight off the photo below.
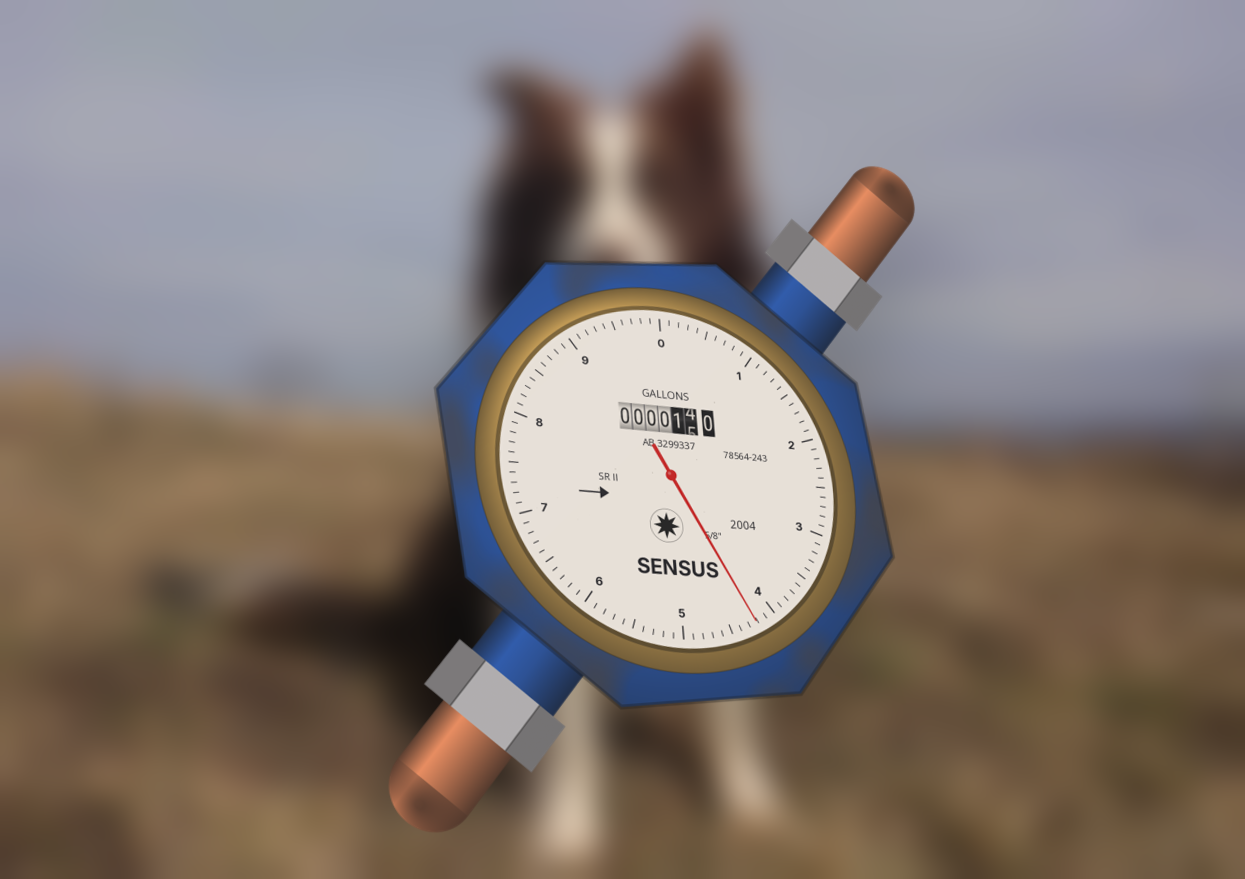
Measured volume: 144.2 gal
